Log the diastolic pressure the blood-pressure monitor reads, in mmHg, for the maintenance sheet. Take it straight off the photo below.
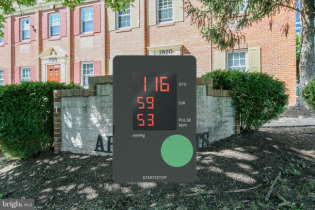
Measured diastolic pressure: 59 mmHg
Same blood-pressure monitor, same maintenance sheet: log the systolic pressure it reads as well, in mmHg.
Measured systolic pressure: 116 mmHg
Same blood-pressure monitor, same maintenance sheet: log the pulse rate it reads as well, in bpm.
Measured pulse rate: 53 bpm
